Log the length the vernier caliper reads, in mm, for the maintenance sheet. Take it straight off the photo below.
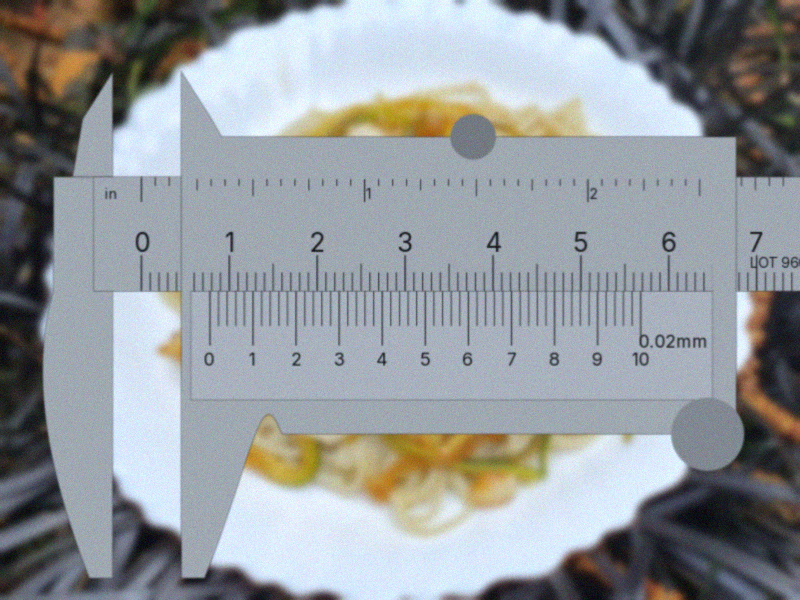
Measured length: 7.8 mm
